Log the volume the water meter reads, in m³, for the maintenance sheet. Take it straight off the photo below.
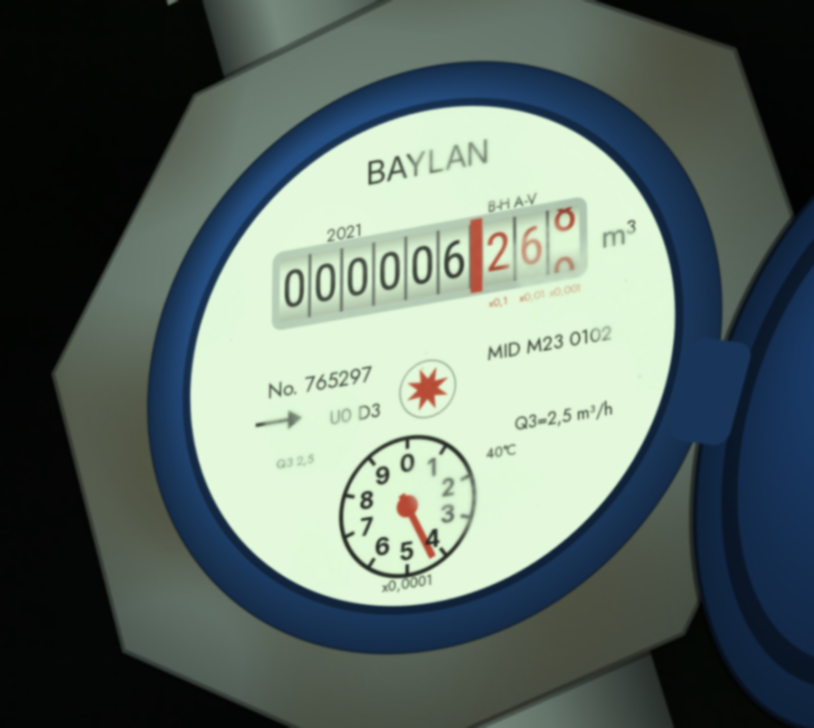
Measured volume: 6.2684 m³
